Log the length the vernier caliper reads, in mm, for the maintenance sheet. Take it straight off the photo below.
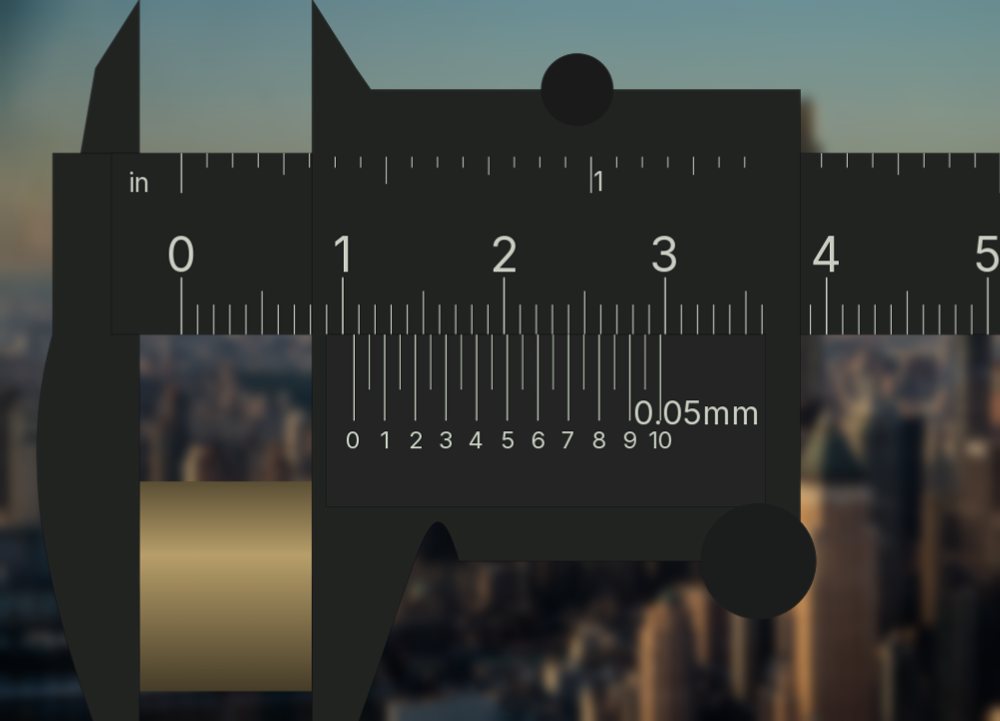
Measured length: 10.7 mm
